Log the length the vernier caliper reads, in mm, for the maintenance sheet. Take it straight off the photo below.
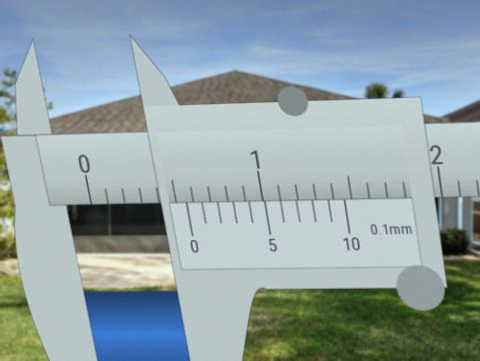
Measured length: 5.6 mm
